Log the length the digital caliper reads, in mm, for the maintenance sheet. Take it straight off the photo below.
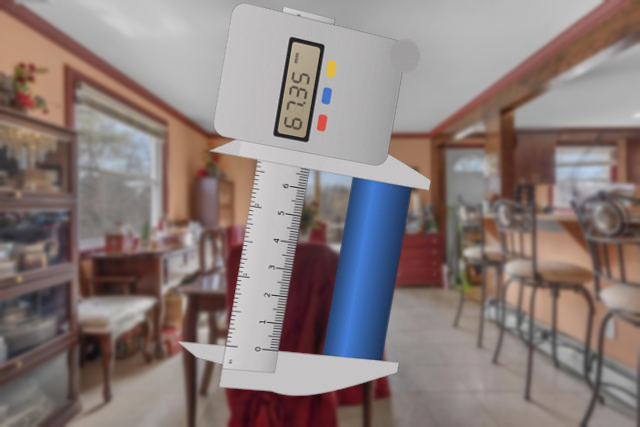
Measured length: 67.35 mm
